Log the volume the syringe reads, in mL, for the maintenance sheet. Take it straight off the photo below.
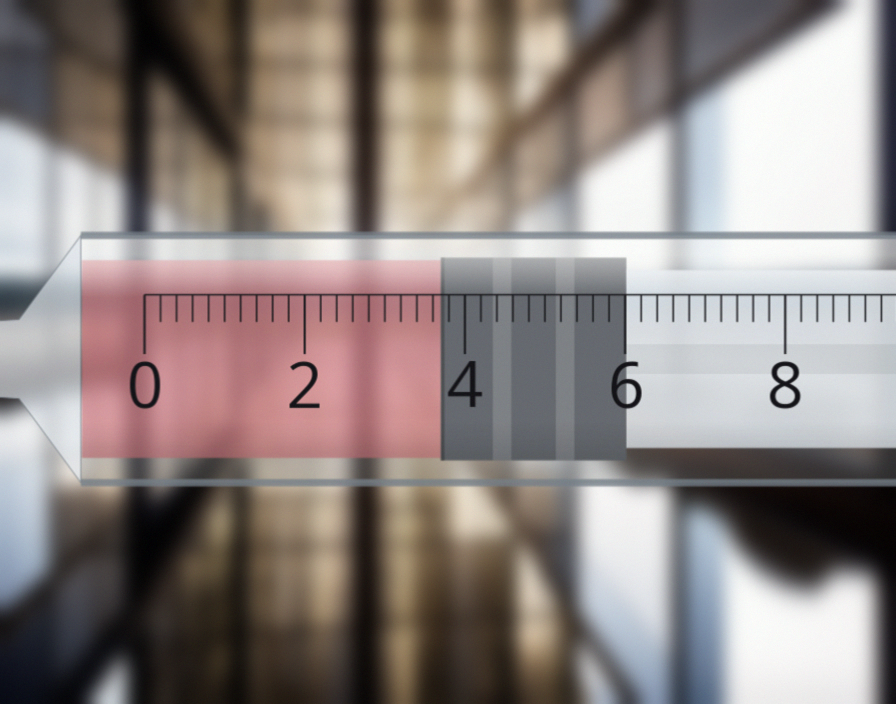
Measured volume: 3.7 mL
